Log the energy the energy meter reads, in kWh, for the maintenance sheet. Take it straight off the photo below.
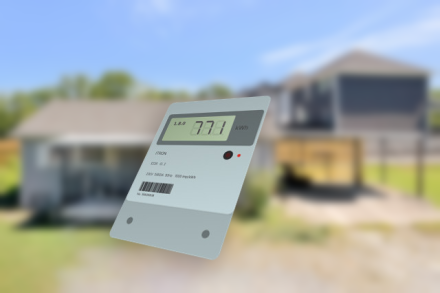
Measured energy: 771 kWh
